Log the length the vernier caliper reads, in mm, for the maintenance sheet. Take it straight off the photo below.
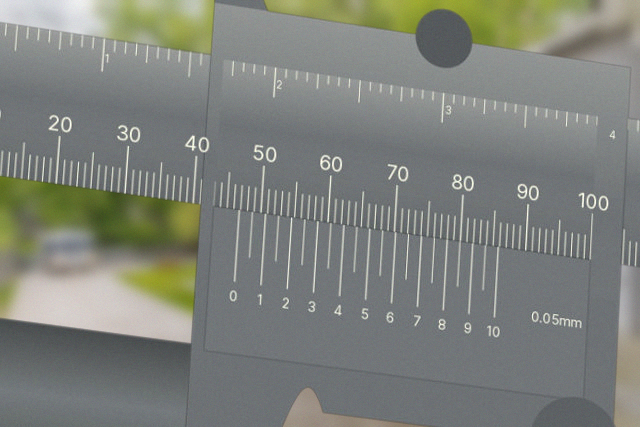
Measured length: 46.8 mm
